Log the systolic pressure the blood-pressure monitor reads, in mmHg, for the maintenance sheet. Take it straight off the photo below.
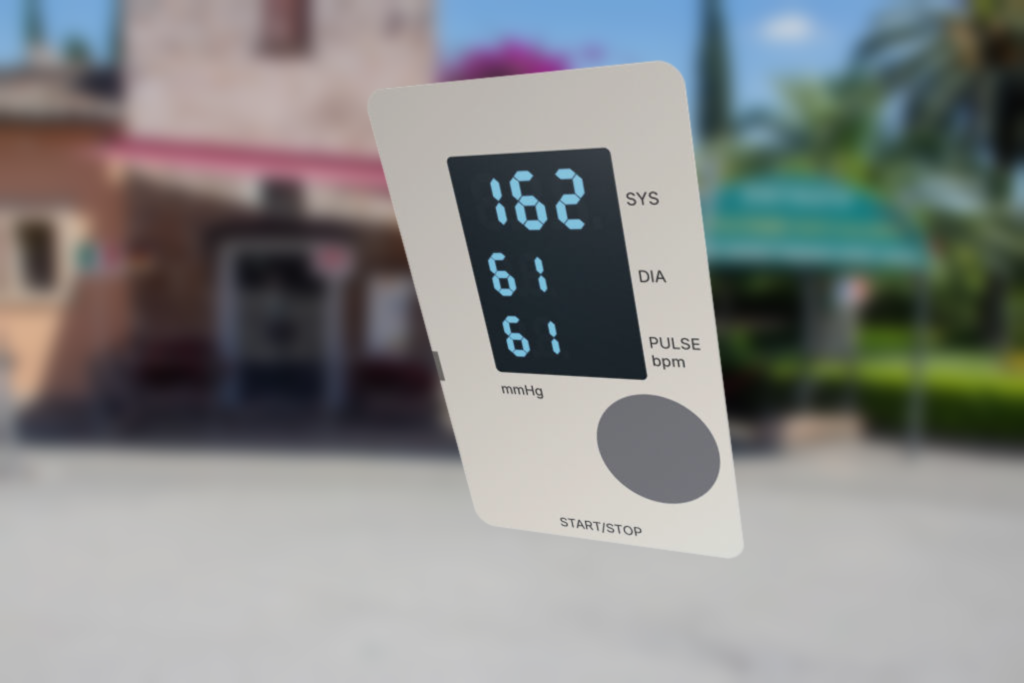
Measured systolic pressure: 162 mmHg
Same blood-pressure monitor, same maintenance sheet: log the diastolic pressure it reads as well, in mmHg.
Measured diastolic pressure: 61 mmHg
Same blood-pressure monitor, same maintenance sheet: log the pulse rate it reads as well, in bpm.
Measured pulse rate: 61 bpm
